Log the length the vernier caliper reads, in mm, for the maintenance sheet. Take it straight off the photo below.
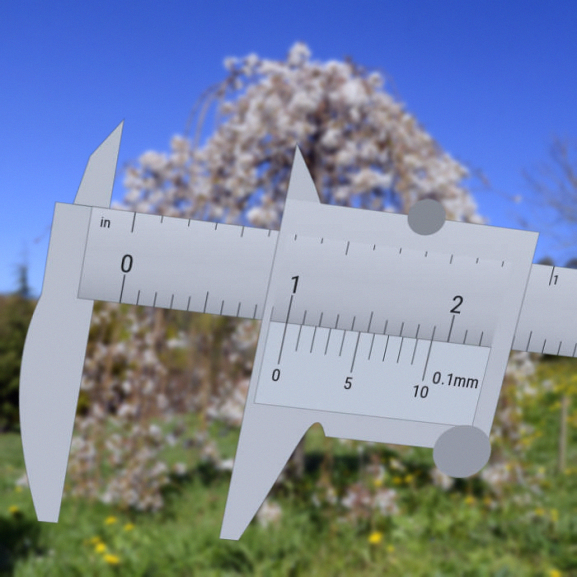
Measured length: 10.0 mm
